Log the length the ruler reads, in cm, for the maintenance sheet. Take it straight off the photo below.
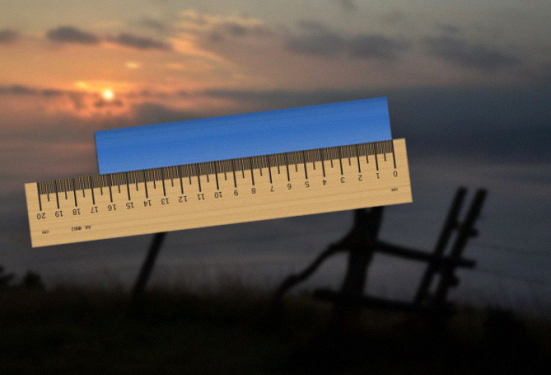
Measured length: 16.5 cm
